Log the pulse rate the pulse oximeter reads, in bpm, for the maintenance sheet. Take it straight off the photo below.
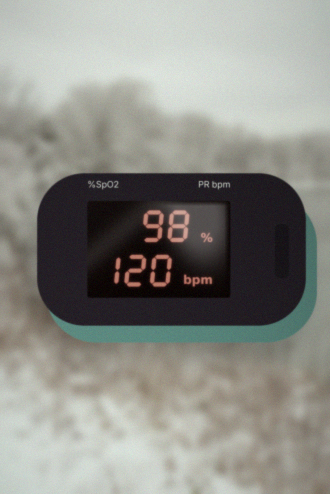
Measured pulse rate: 120 bpm
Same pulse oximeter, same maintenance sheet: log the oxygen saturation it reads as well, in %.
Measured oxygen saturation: 98 %
